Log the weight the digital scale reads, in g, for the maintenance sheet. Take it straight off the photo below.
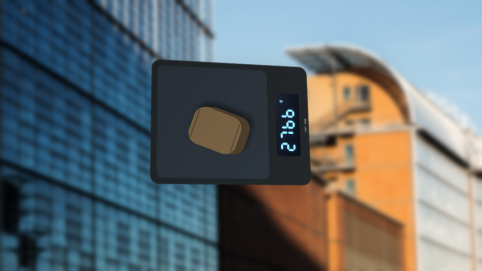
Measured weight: 2766 g
